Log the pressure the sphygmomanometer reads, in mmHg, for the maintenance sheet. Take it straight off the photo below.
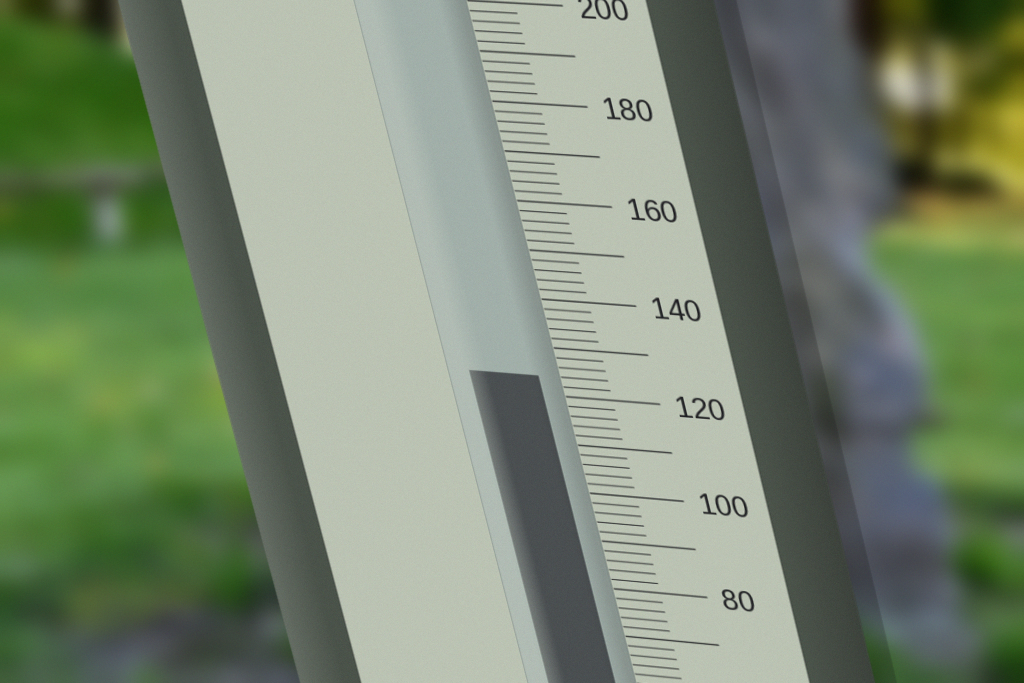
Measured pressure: 124 mmHg
